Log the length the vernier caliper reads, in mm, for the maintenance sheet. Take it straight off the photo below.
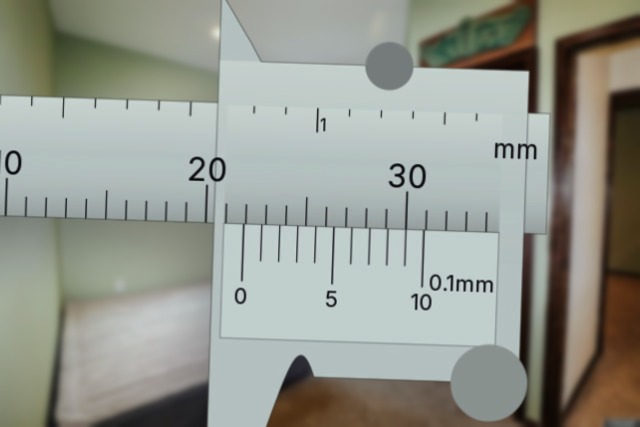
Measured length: 21.9 mm
